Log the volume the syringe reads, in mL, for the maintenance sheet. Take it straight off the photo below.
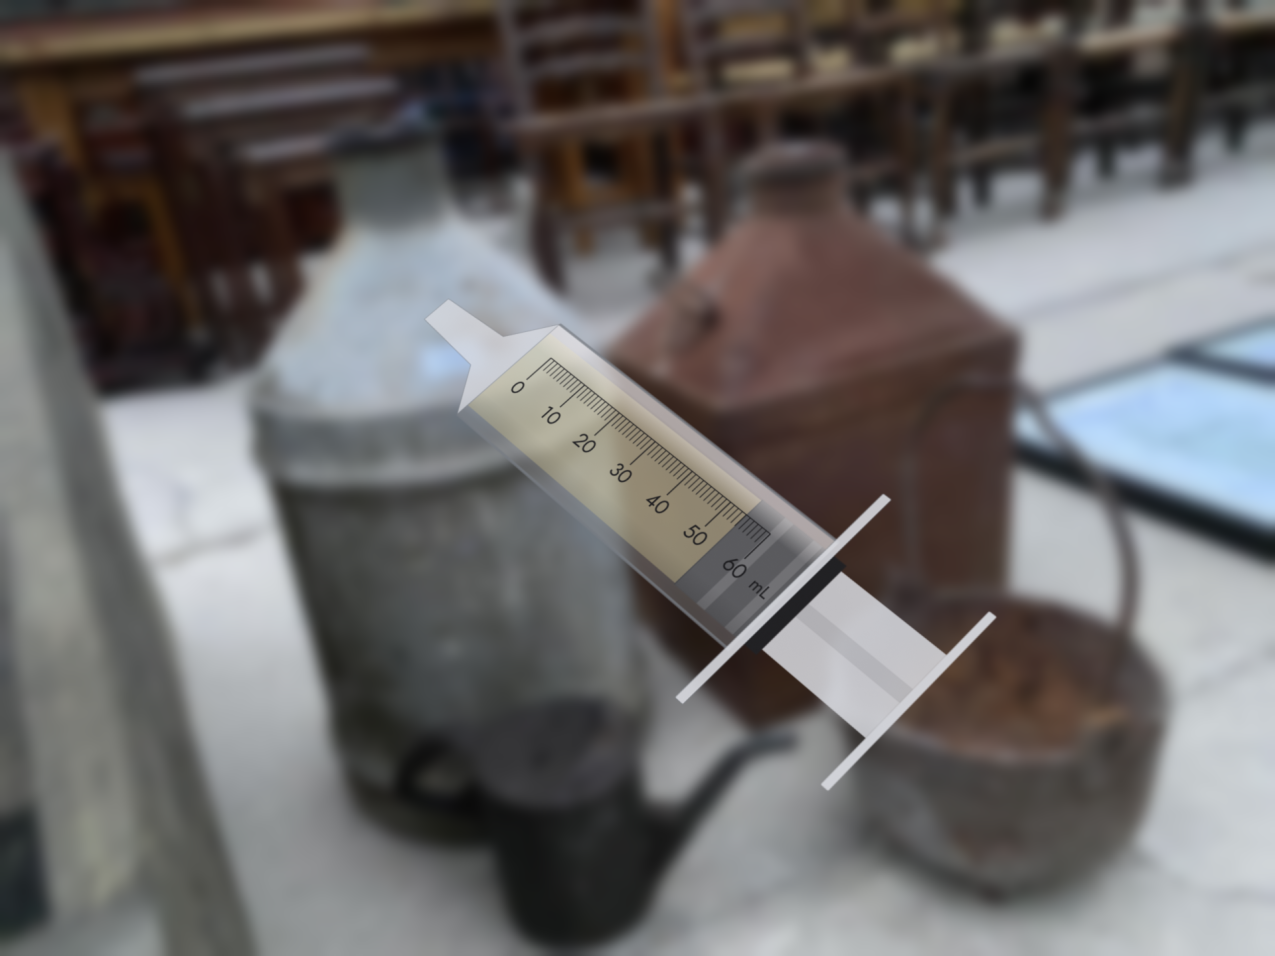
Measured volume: 54 mL
